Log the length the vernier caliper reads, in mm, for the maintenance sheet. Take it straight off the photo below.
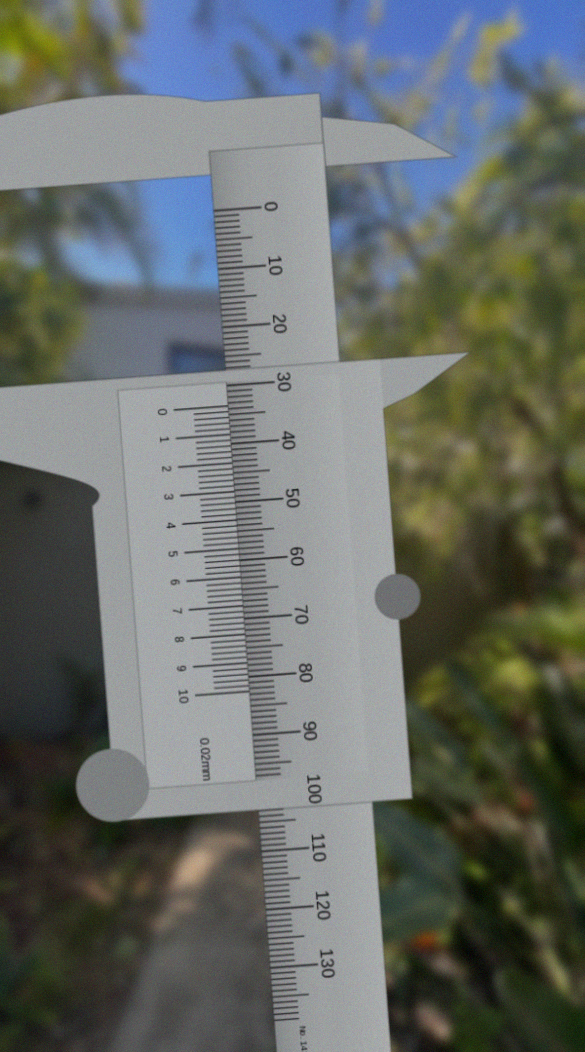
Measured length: 33.5 mm
